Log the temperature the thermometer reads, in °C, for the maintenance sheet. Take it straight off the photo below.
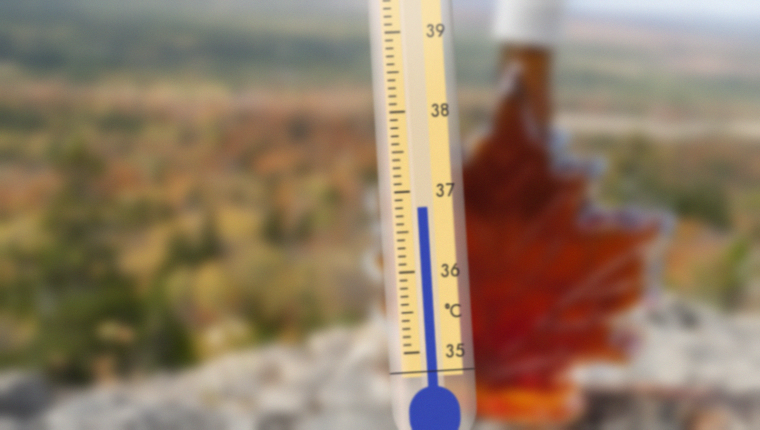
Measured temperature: 36.8 °C
